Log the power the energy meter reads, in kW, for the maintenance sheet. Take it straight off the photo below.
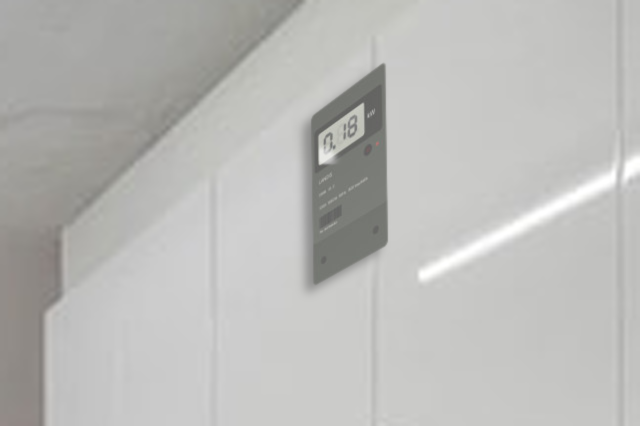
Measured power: 0.18 kW
